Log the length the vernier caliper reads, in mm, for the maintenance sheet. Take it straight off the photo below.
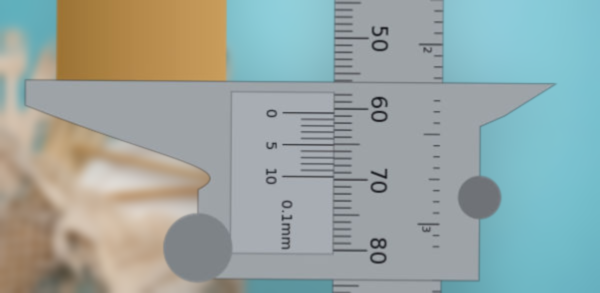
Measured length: 60.6 mm
